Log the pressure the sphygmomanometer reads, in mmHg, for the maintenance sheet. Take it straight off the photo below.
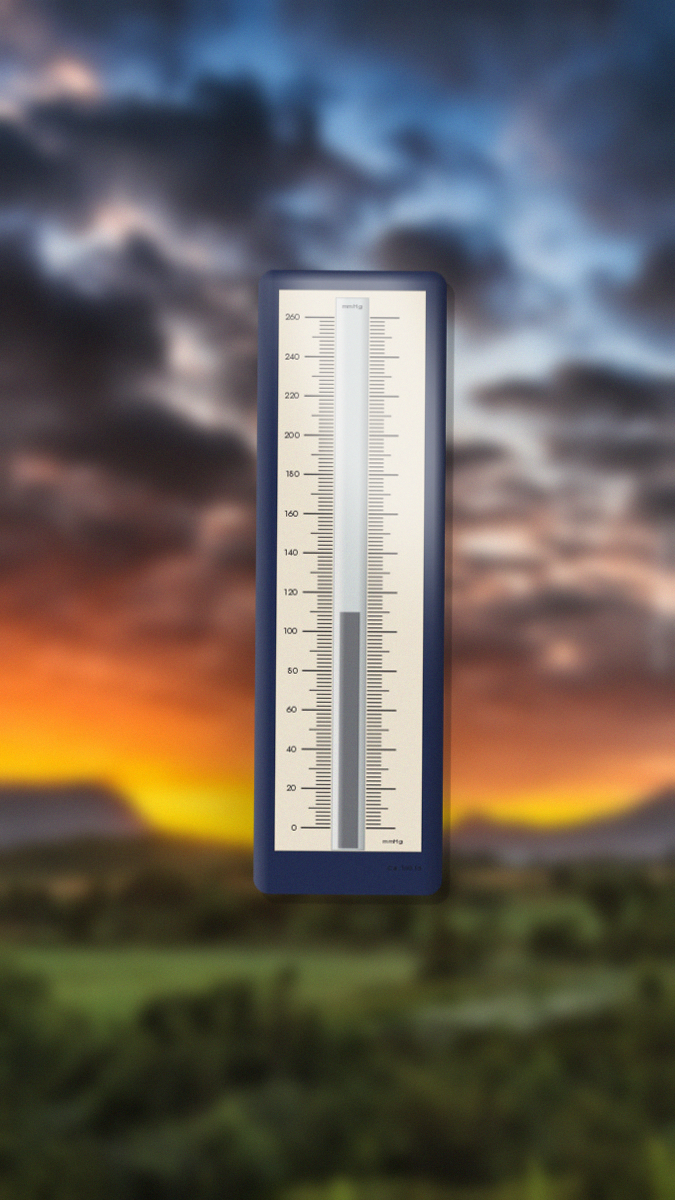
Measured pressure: 110 mmHg
